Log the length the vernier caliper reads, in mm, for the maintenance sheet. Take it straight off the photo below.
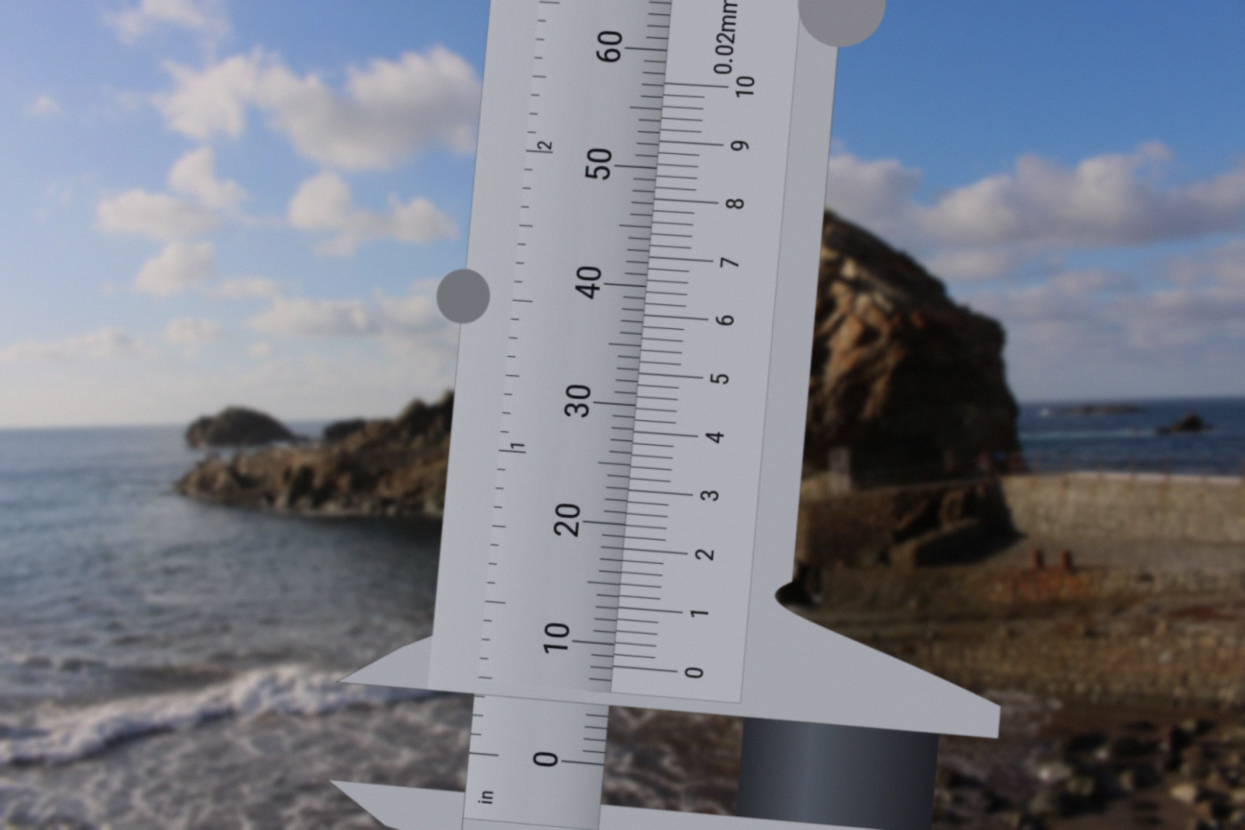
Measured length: 8.2 mm
